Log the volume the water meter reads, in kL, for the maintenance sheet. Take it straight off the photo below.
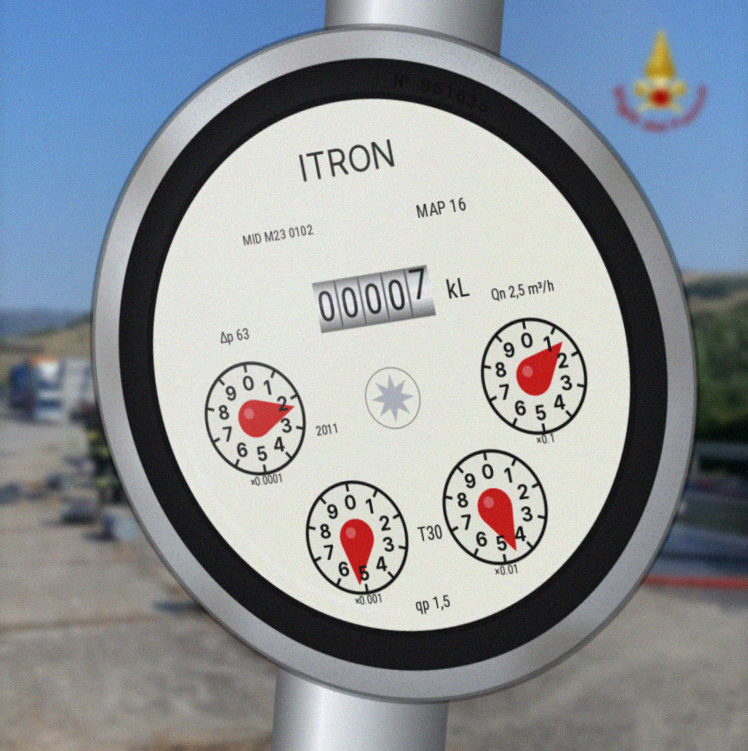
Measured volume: 7.1452 kL
